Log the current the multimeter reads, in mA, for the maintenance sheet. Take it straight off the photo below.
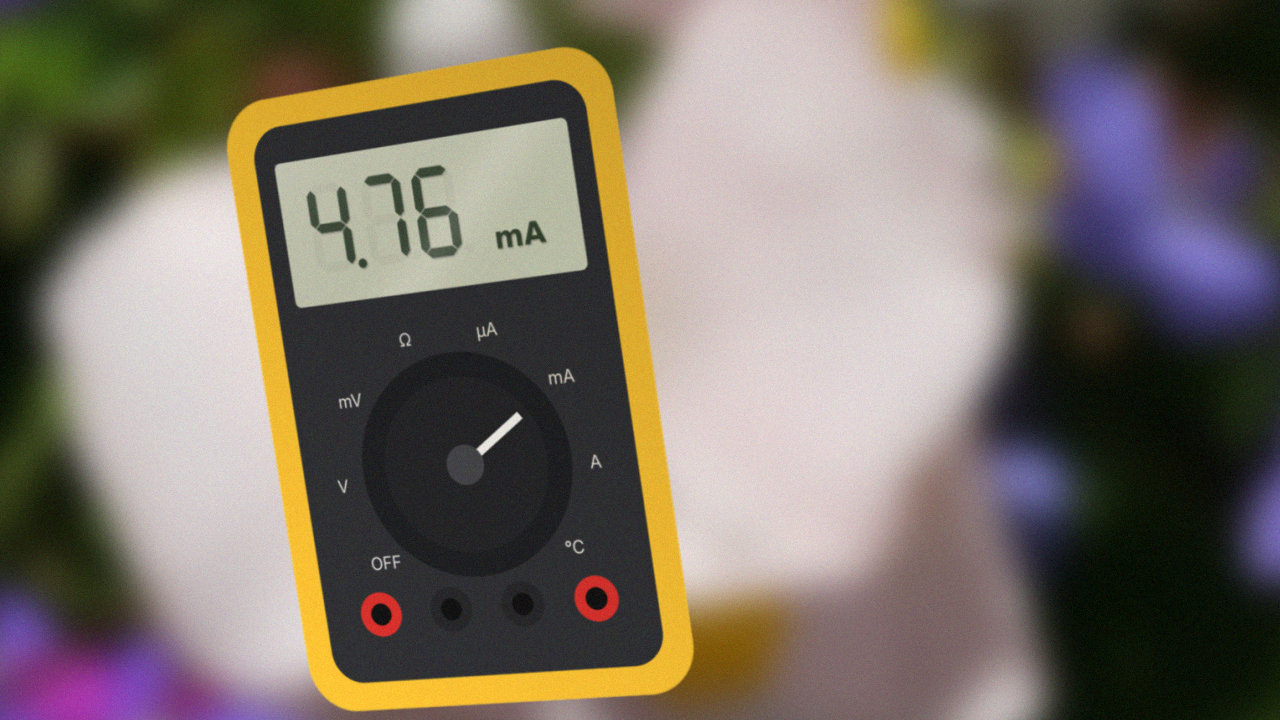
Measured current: 4.76 mA
